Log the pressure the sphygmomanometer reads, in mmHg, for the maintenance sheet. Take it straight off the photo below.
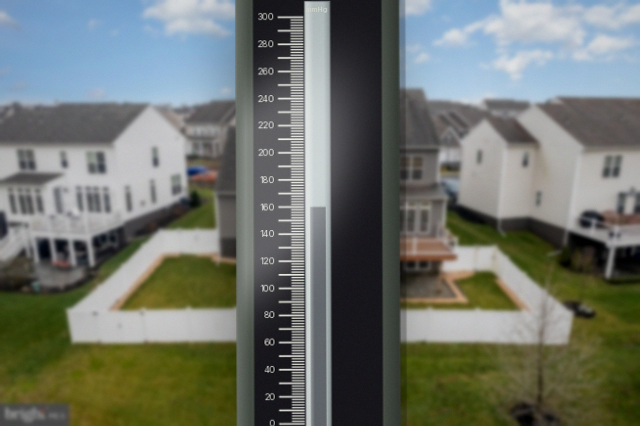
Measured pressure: 160 mmHg
